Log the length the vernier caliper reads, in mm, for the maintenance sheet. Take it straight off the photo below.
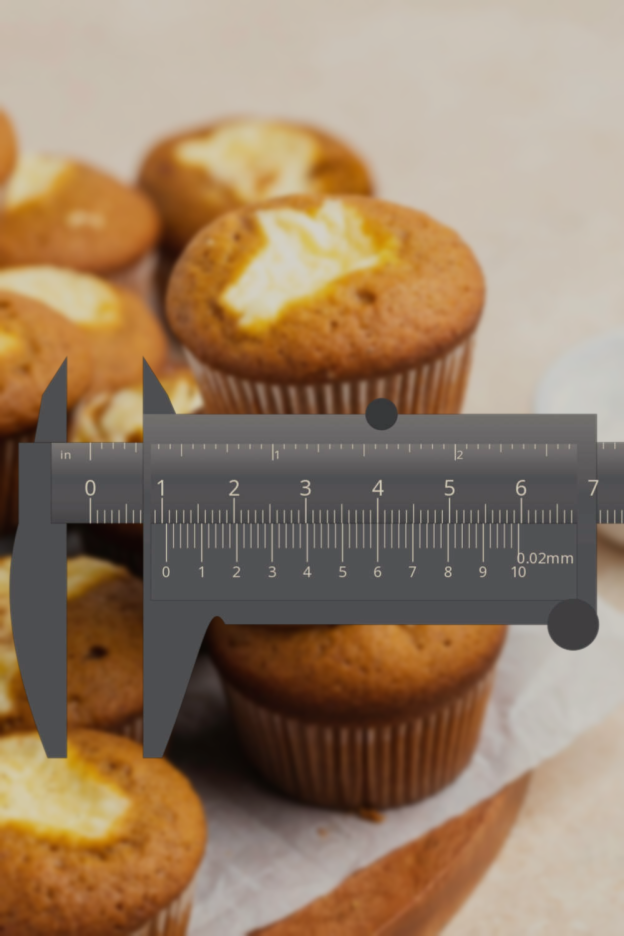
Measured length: 10.6 mm
